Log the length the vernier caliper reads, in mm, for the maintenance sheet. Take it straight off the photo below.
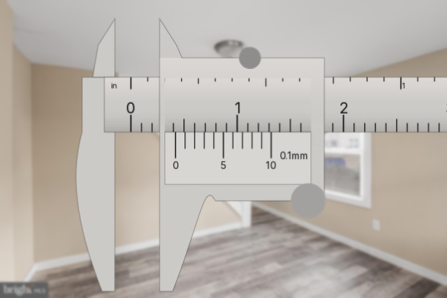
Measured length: 4.2 mm
